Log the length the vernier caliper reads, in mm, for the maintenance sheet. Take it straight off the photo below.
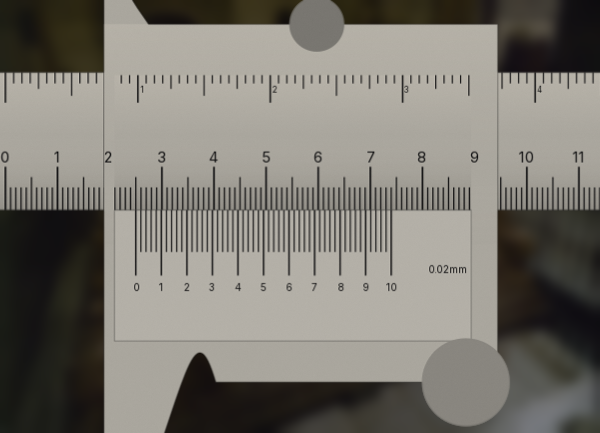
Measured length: 25.0 mm
